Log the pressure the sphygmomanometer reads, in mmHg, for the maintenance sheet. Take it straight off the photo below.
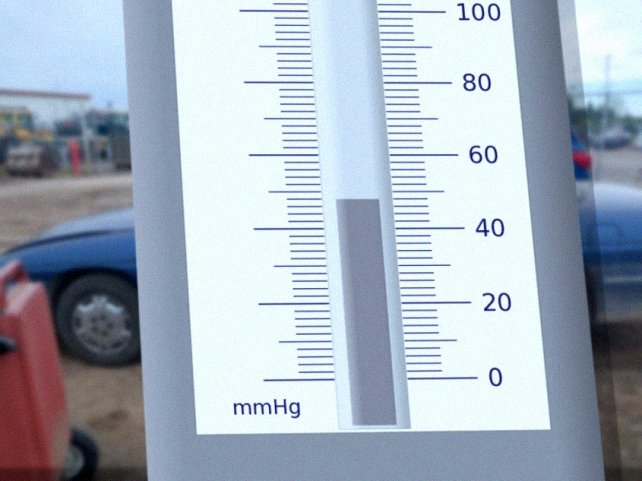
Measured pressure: 48 mmHg
